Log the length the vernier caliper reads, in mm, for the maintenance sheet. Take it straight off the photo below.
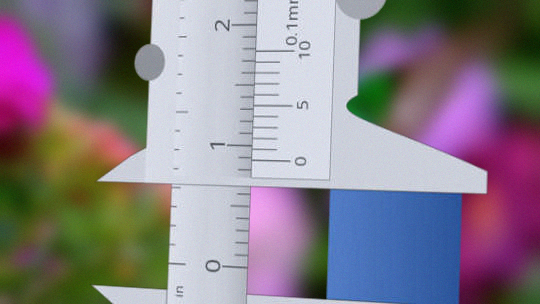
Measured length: 8.8 mm
